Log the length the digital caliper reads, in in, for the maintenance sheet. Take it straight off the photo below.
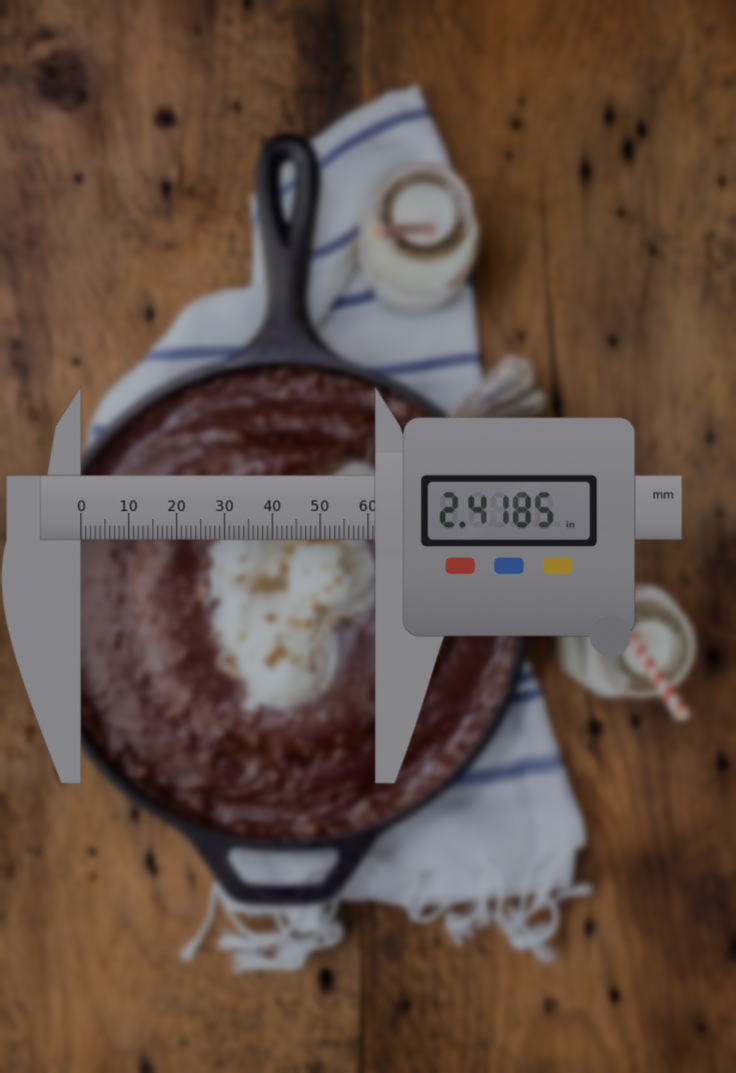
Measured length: 2.4185 in
